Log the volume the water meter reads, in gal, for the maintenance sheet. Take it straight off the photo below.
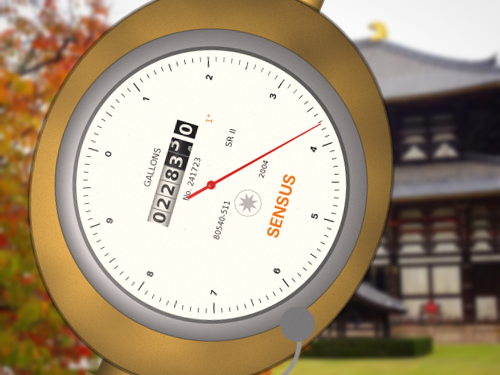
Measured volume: 228333.7 gal
